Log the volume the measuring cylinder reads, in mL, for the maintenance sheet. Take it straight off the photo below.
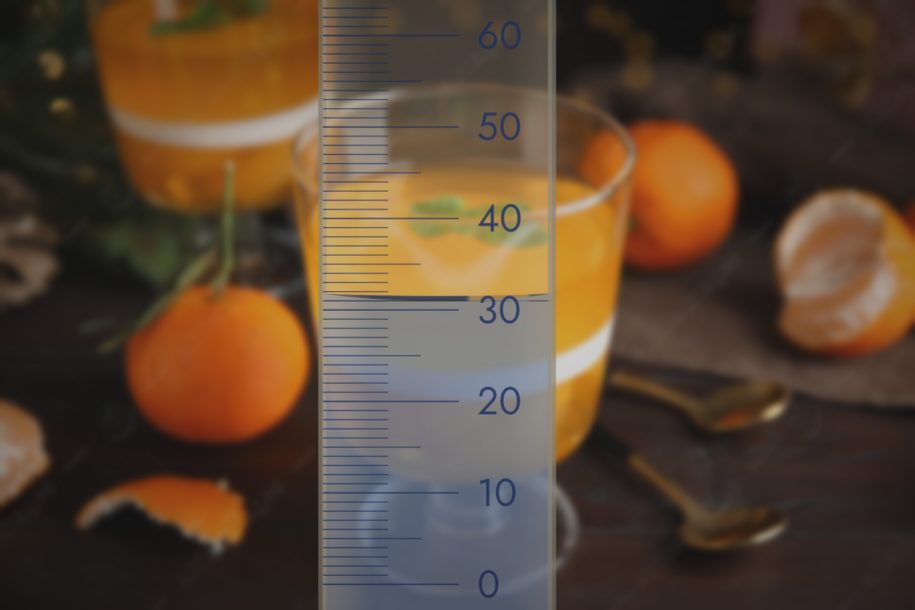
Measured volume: 31 mL
